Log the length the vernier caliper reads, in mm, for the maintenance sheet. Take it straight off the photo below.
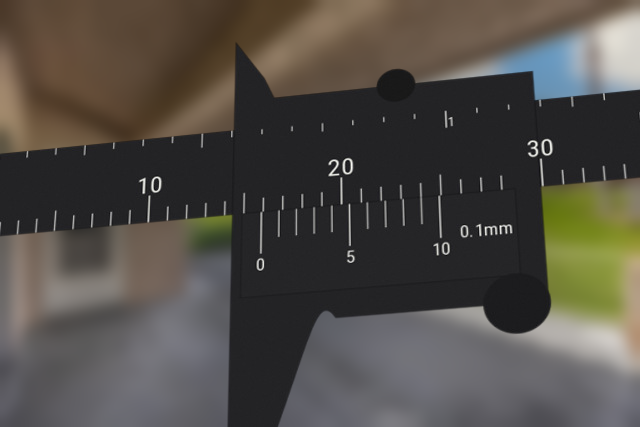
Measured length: 15.9 mm
